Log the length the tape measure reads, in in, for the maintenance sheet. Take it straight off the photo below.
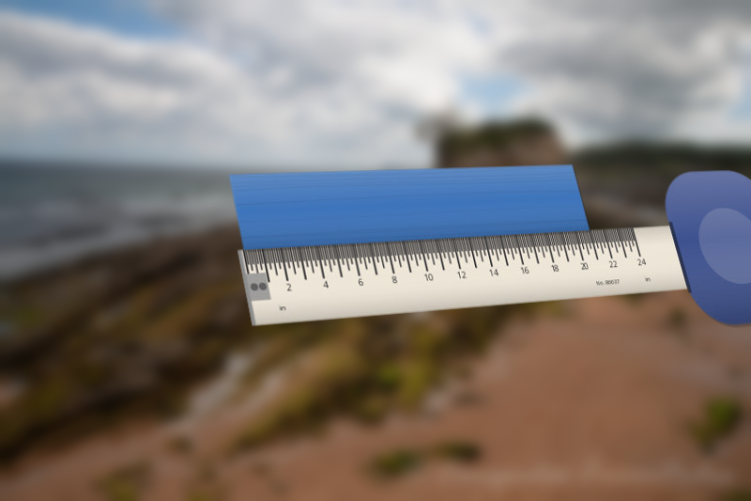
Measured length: 21 in
